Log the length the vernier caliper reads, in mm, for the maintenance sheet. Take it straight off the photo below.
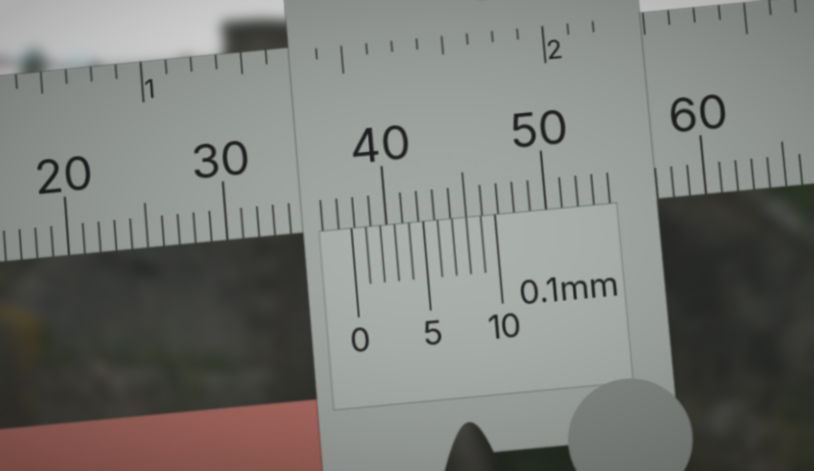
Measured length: 37.8 mm
